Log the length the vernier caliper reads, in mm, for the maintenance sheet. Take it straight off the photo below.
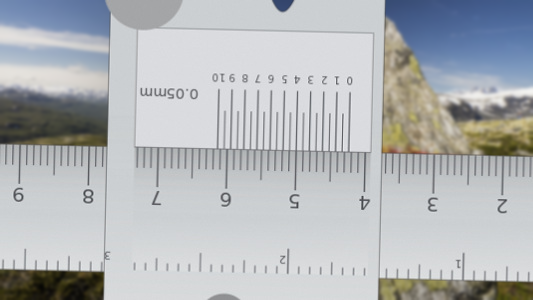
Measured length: 42.4 mm
